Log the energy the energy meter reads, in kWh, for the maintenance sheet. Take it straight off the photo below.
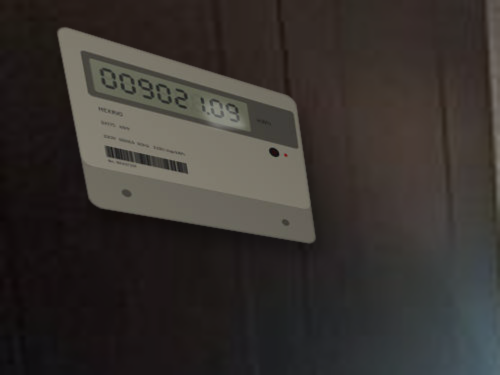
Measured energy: 9021.09 kWh
